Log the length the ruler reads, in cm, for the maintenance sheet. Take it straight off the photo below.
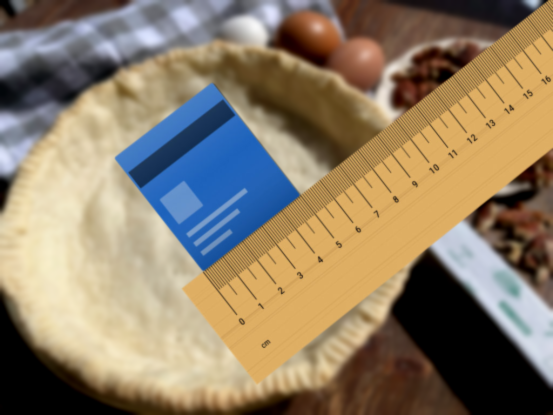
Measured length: 5 cm
